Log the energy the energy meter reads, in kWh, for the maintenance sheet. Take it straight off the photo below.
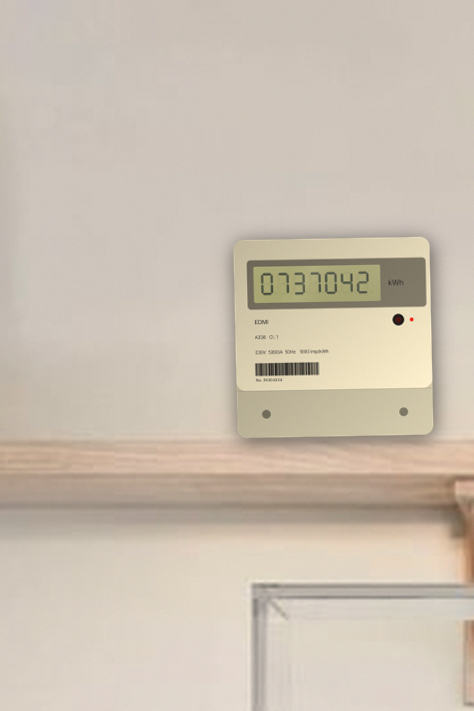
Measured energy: 737042 kWh
